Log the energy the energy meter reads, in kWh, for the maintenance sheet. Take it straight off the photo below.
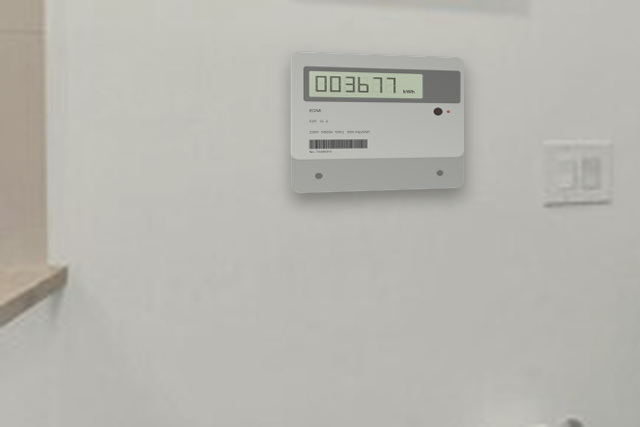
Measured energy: 3677 kWh
